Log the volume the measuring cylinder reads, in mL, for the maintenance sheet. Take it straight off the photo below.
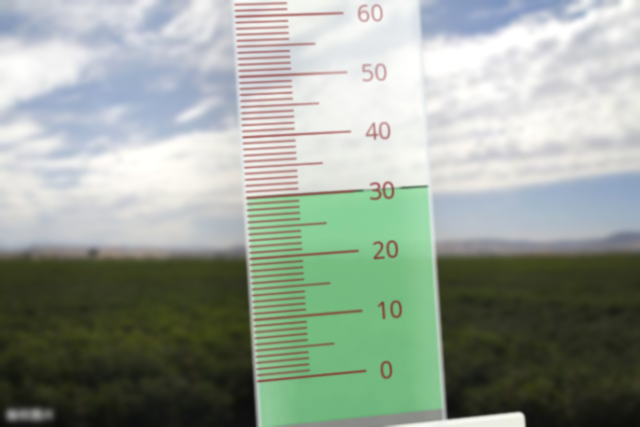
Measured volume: 30 mL
